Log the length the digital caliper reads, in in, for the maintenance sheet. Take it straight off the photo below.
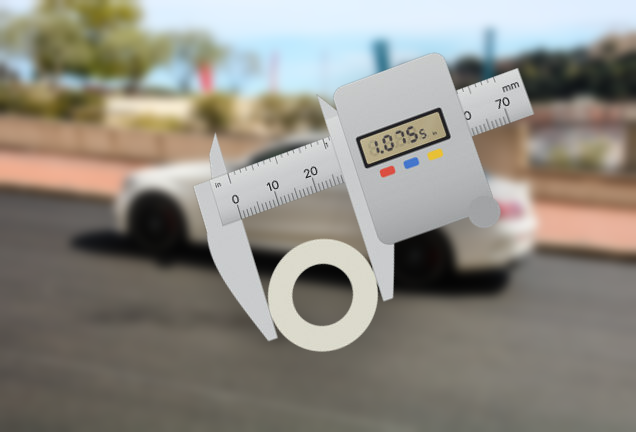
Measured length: 1.0755 in
